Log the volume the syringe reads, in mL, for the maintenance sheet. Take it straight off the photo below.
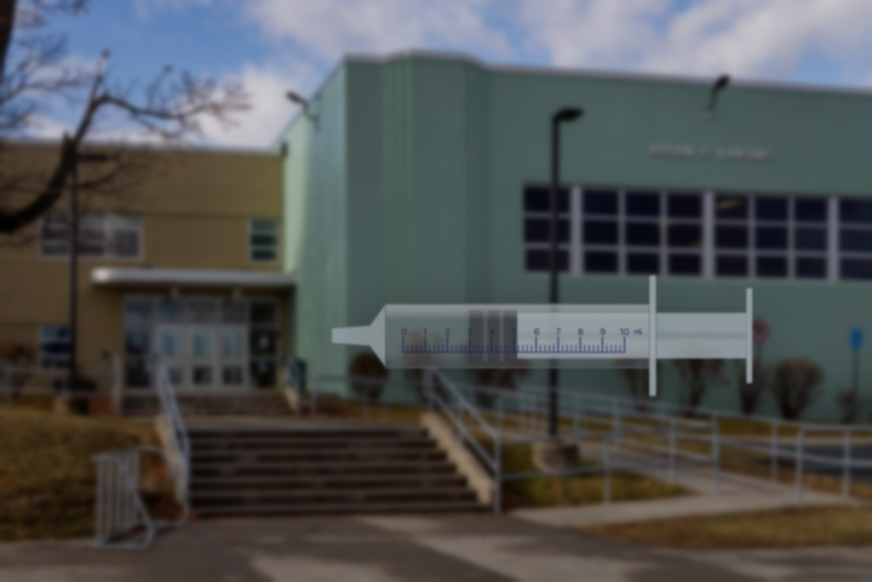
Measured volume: 3 mL
